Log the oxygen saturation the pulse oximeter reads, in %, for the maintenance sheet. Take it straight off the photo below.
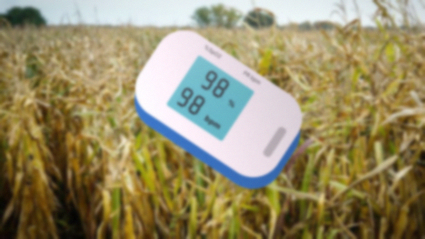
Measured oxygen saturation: 98 %
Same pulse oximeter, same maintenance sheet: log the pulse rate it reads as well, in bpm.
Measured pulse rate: 98 bpm
